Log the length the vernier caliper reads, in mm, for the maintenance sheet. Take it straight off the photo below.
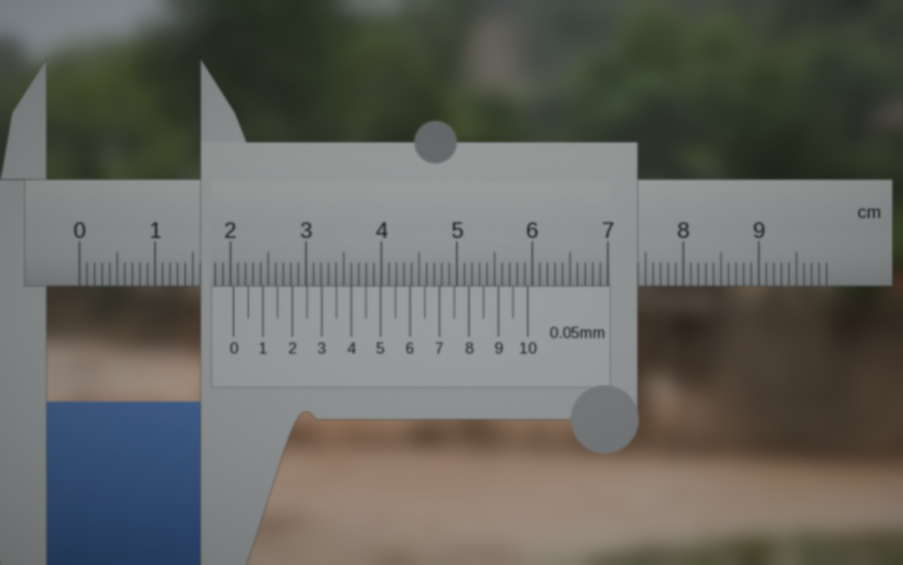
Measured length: 20.4 mm
